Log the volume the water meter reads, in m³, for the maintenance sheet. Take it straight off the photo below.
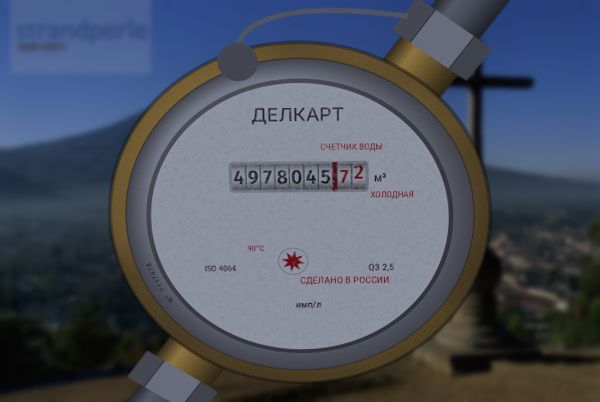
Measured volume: 4978045.72 m³
